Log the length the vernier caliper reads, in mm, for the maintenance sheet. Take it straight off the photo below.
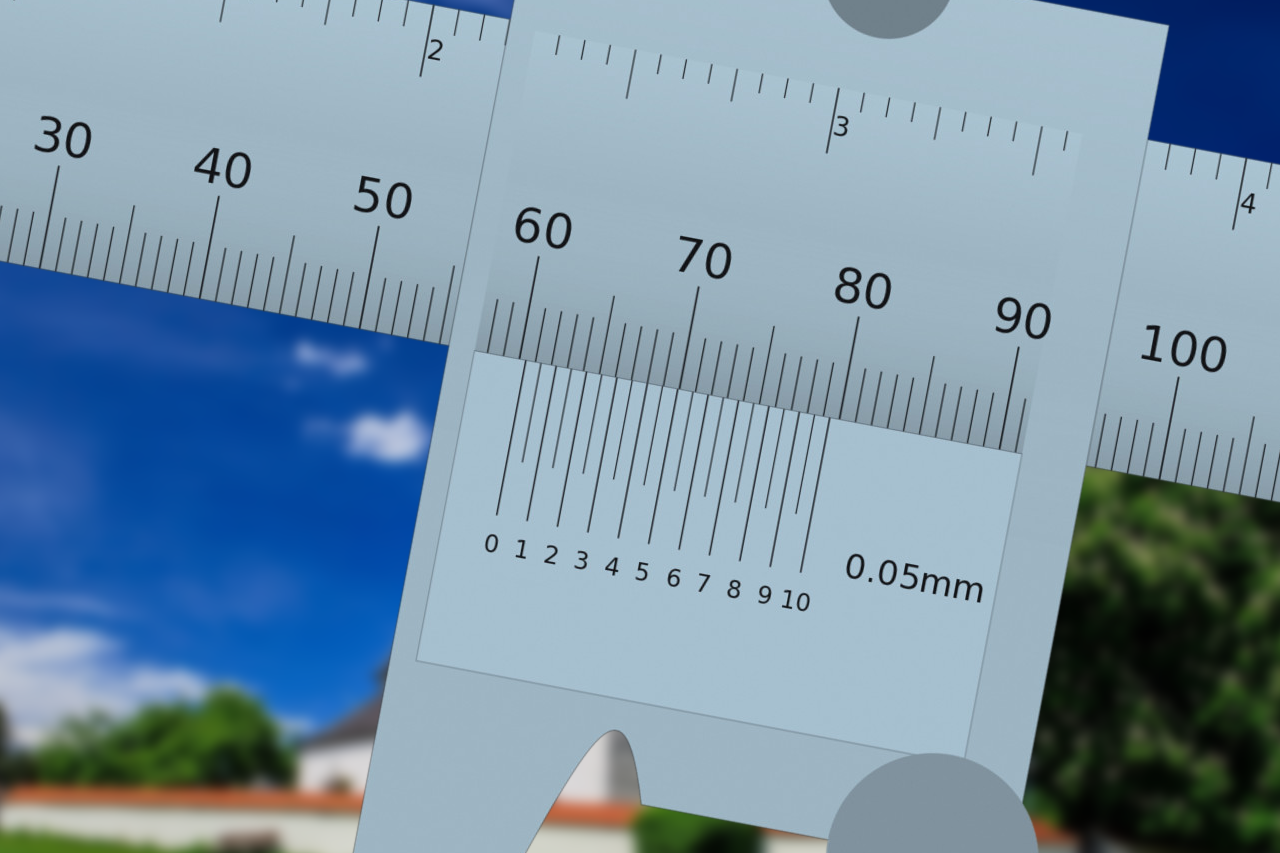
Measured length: 60.4 mm
